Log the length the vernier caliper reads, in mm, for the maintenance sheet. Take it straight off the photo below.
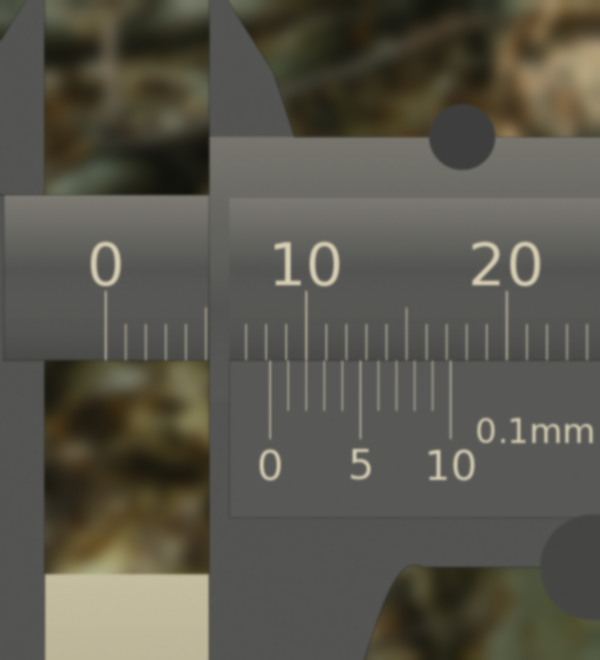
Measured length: 8.2 mm
